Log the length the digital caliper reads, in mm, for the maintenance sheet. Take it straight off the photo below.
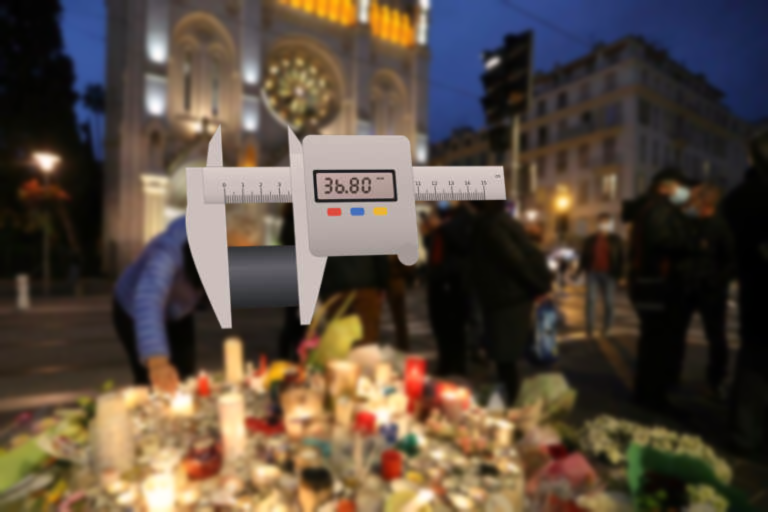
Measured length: 36.80 mm
